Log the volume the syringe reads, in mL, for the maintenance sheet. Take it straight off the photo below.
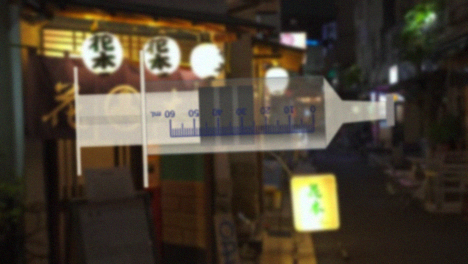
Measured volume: 25 mL
